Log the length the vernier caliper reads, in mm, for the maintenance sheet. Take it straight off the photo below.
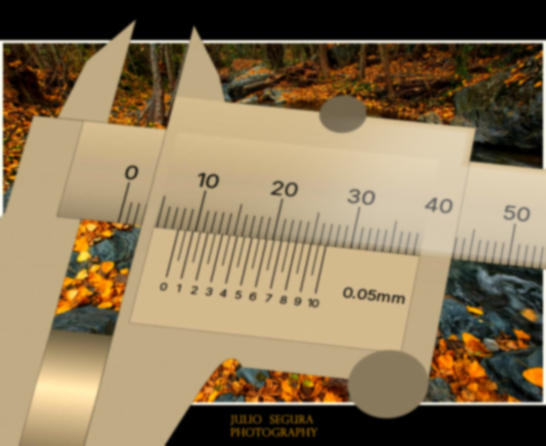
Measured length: 7.8 mm
